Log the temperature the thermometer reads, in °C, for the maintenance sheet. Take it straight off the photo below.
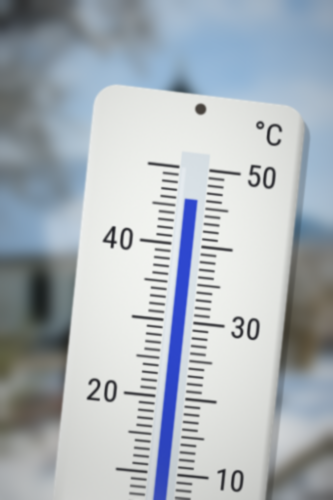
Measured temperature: 46 °C
